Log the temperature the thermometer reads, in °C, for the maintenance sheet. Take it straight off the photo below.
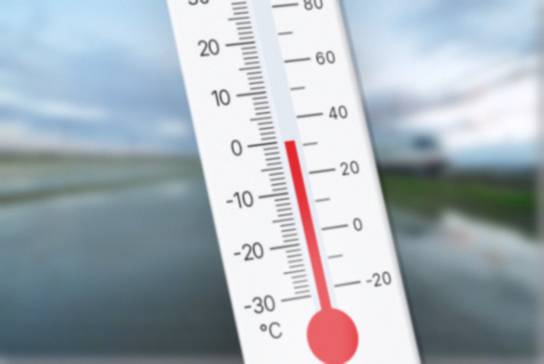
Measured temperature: 0 °C
